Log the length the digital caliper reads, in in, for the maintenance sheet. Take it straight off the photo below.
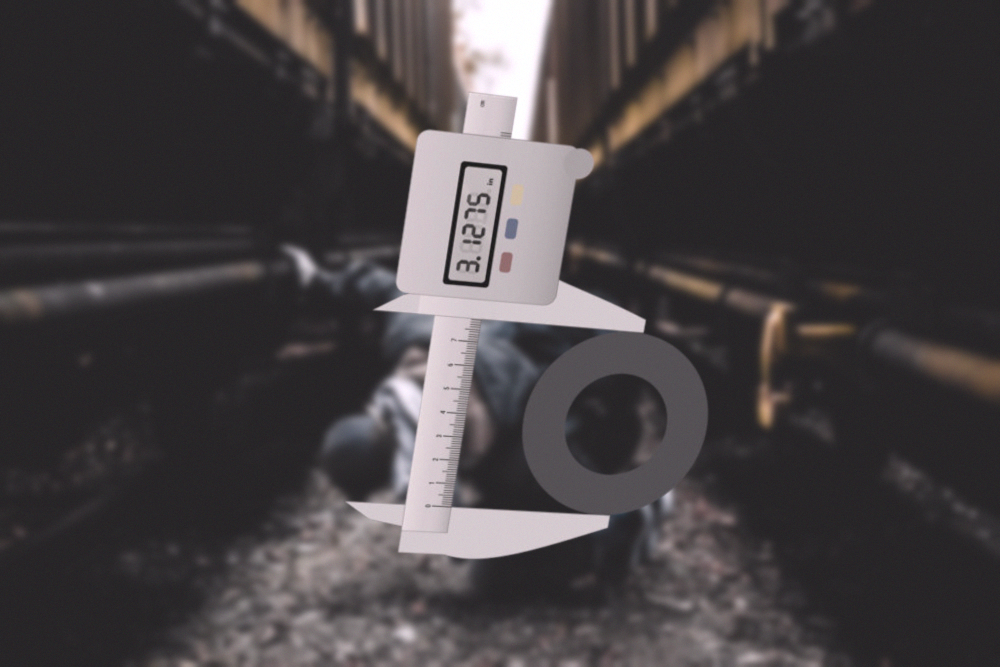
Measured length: 3.1275 in
